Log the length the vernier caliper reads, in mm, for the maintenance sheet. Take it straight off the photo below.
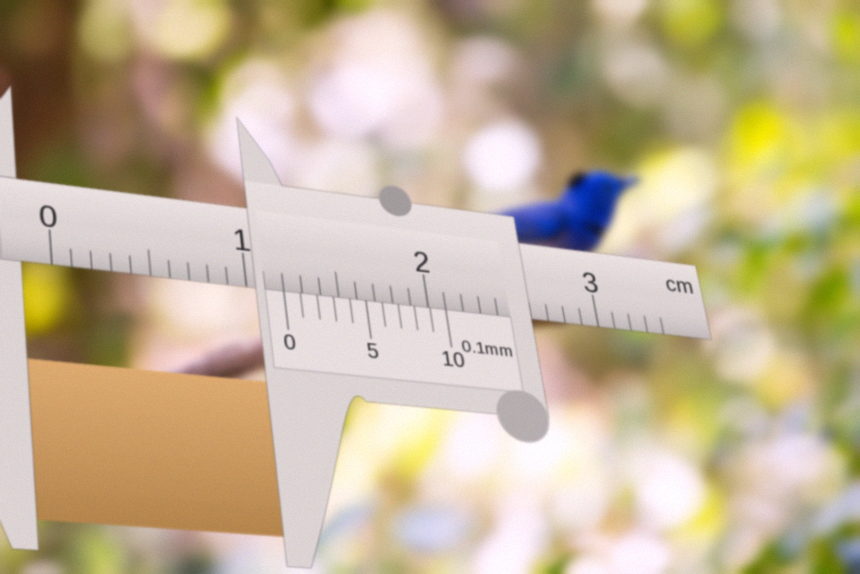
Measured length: 12.0 mm
